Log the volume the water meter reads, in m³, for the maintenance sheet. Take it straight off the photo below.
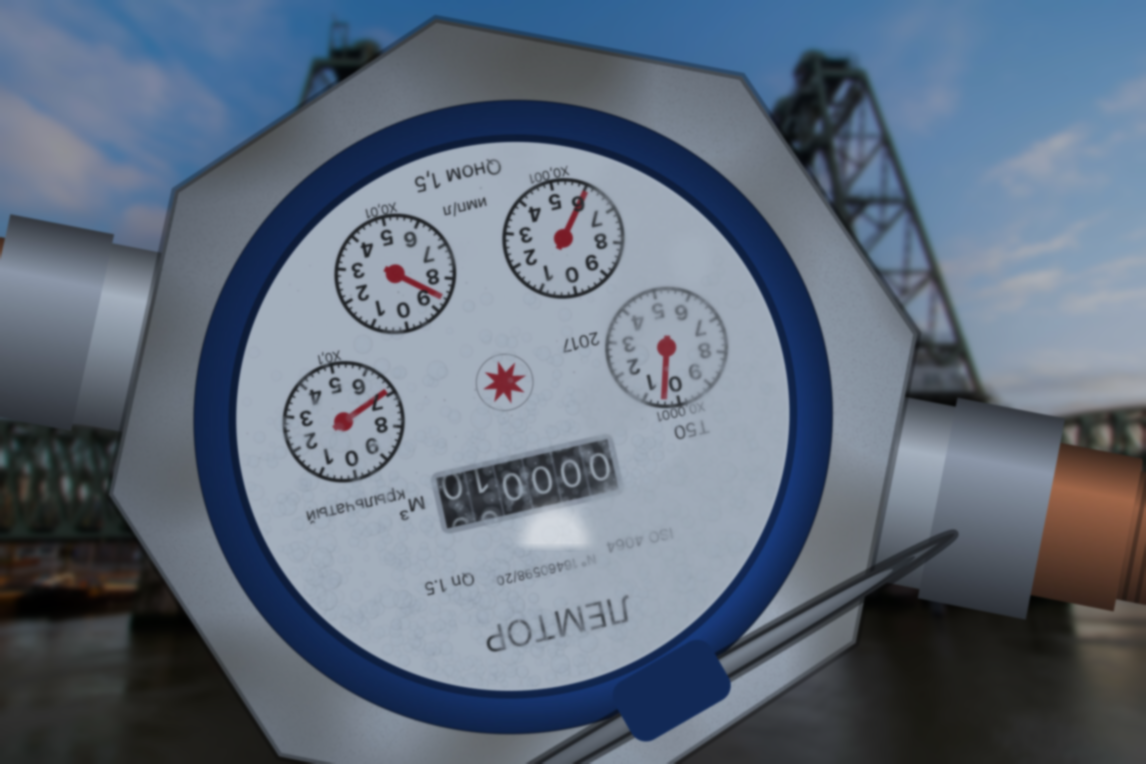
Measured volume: 9.6860 m³
